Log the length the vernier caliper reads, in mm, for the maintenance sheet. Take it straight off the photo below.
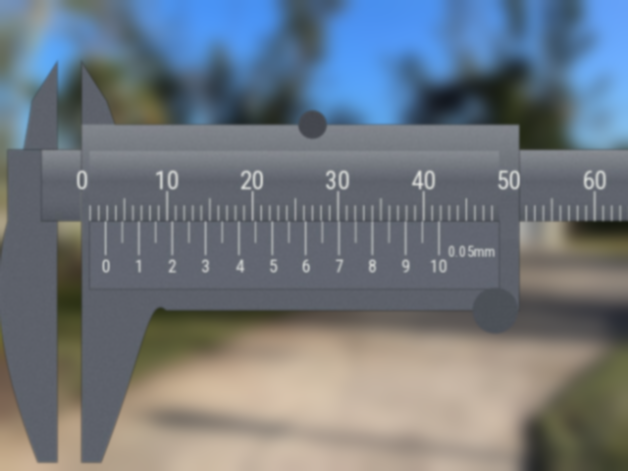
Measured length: 2.8 mm
